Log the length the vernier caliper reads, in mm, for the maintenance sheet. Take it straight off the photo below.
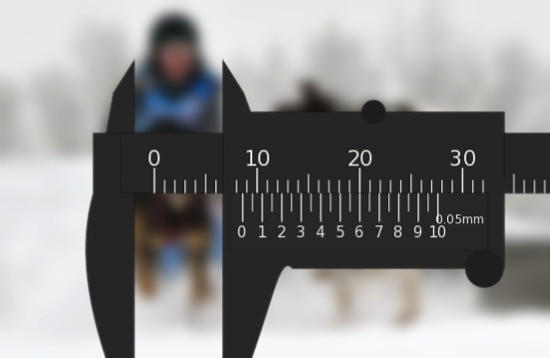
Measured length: 8.6 mm
